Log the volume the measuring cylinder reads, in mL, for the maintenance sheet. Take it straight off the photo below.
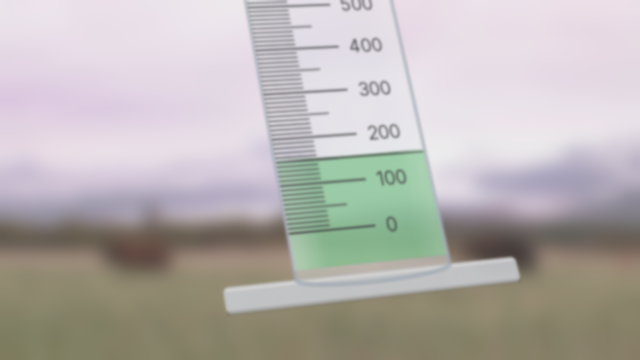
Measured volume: 150 mL
